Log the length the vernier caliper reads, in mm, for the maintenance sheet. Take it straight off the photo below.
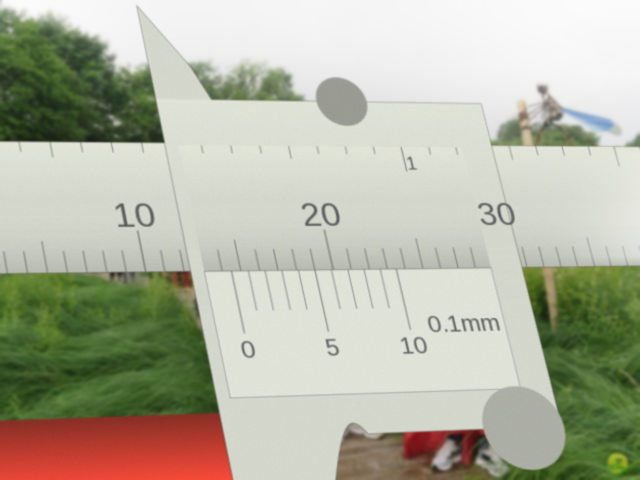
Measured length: 14.5 mm
